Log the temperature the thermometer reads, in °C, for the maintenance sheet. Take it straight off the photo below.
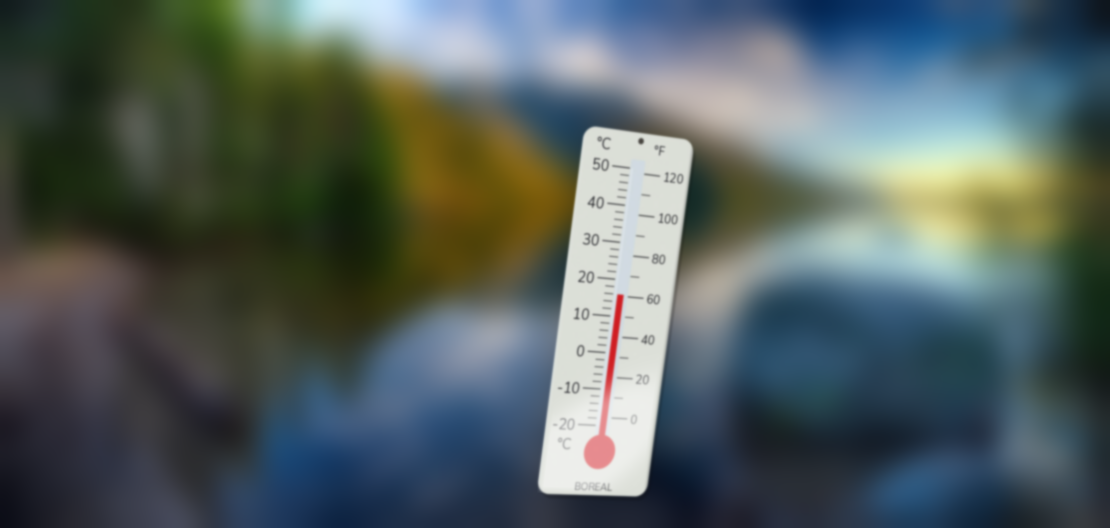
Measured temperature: 16 °C
